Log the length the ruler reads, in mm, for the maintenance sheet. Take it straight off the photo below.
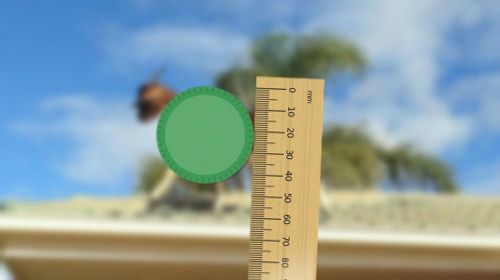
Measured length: 45 mm
